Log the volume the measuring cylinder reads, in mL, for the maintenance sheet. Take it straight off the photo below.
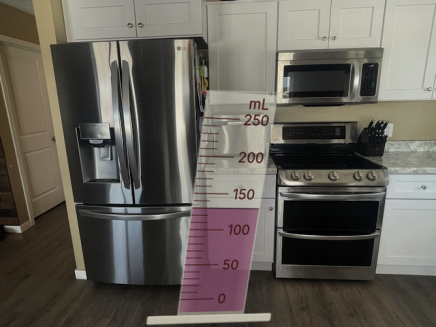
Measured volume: 130 mL
